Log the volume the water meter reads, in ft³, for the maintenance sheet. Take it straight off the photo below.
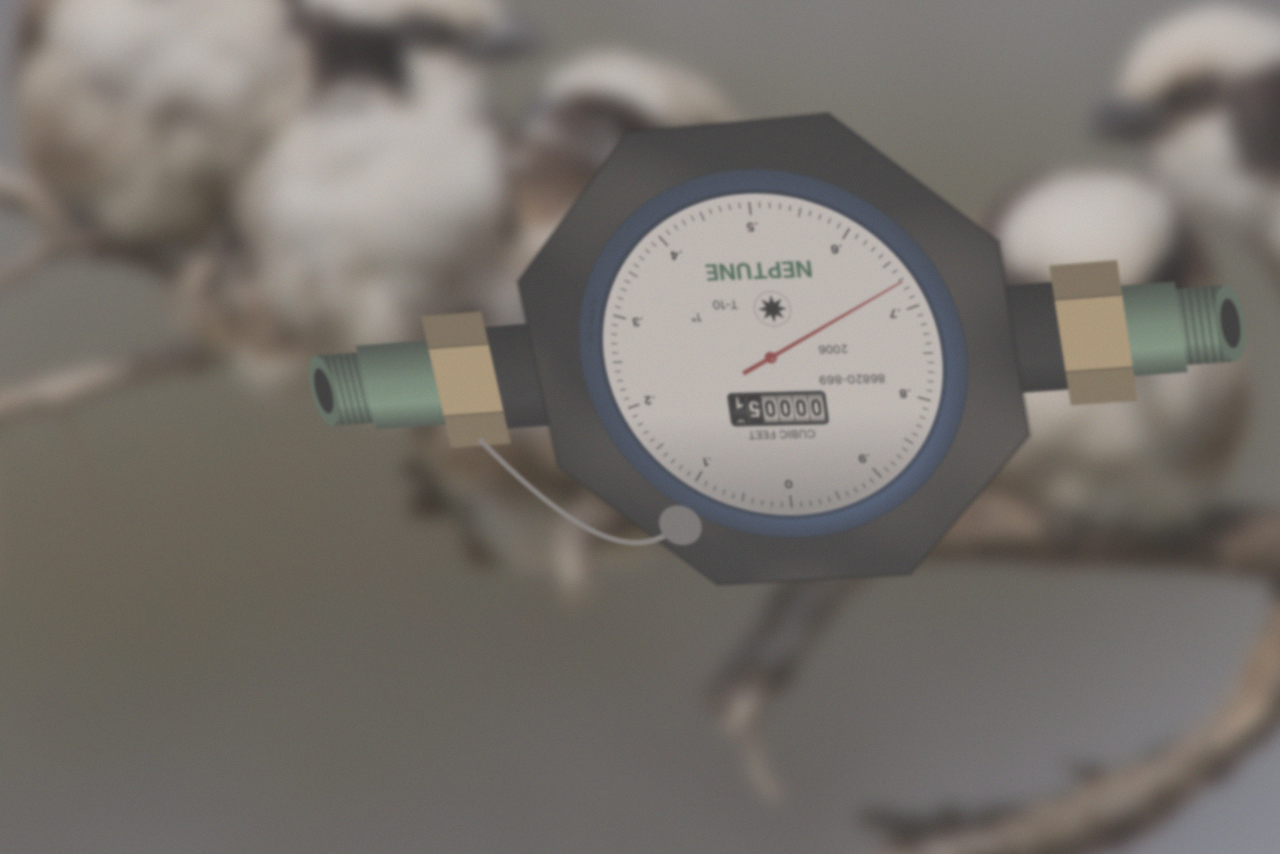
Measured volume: 50.67 ft³
